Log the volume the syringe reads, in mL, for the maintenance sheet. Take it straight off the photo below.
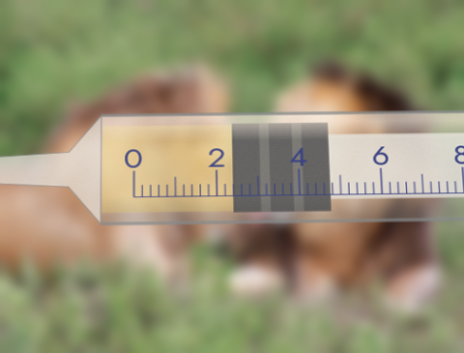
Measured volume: 2.4 mL
